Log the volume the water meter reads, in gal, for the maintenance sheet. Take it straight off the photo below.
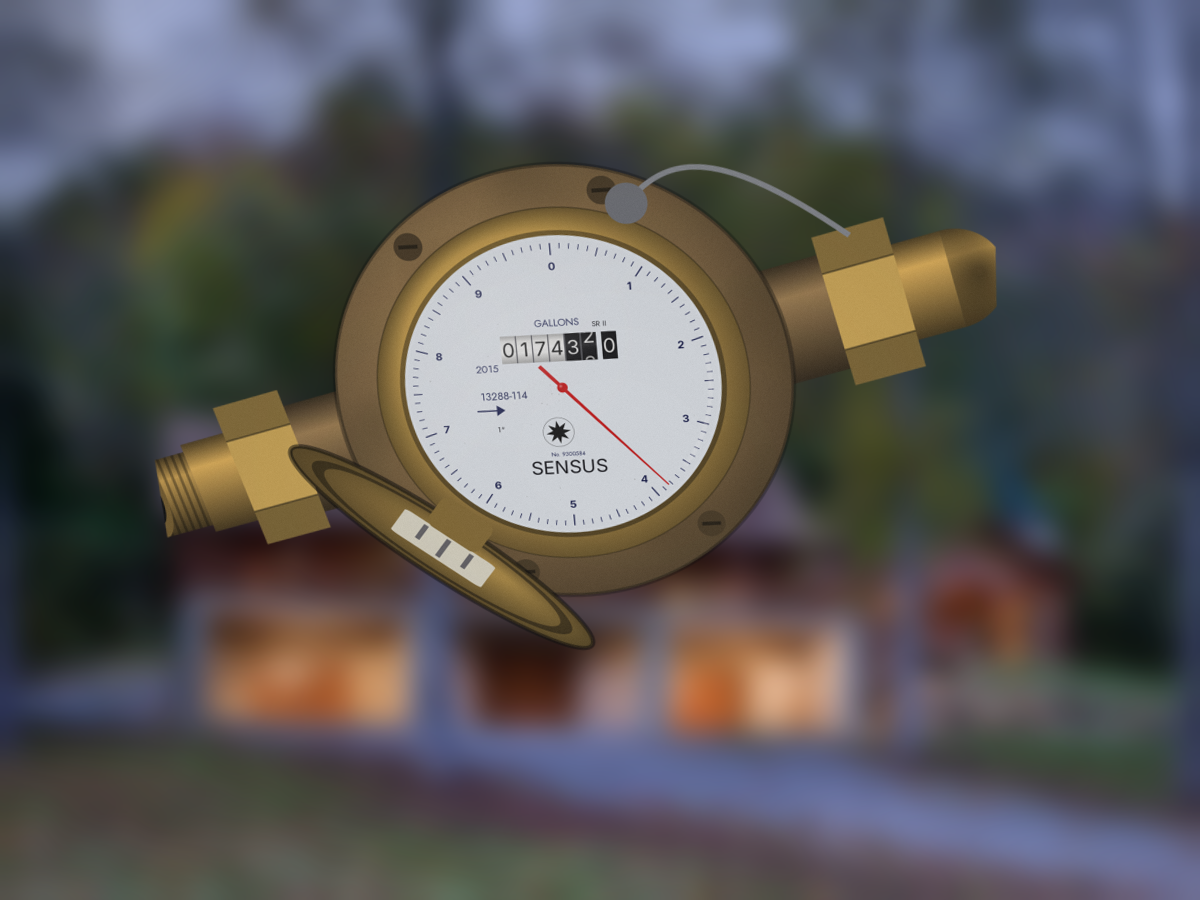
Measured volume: 174323.8 gal
